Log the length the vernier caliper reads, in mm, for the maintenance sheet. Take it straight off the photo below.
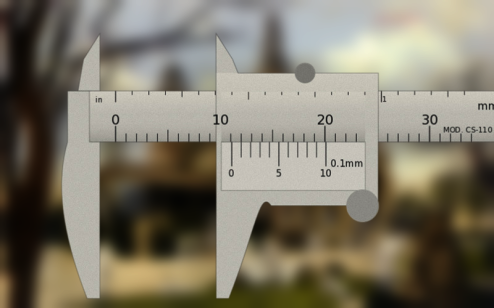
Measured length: 11.1 mm
